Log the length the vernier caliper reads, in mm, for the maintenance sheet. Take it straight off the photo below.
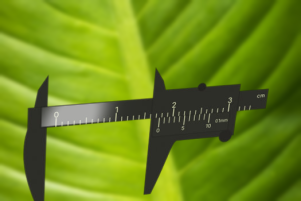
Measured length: 17.6 mm
